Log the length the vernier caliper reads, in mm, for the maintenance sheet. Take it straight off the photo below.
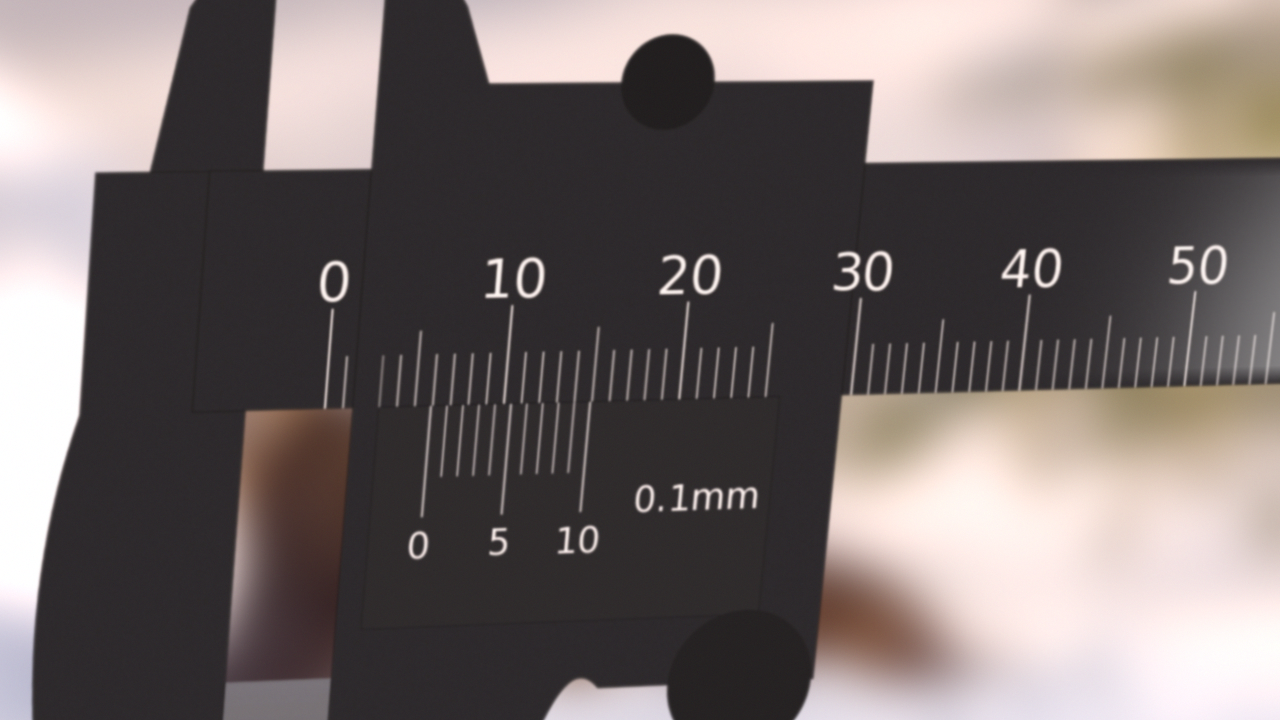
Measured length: 5.9 mm
